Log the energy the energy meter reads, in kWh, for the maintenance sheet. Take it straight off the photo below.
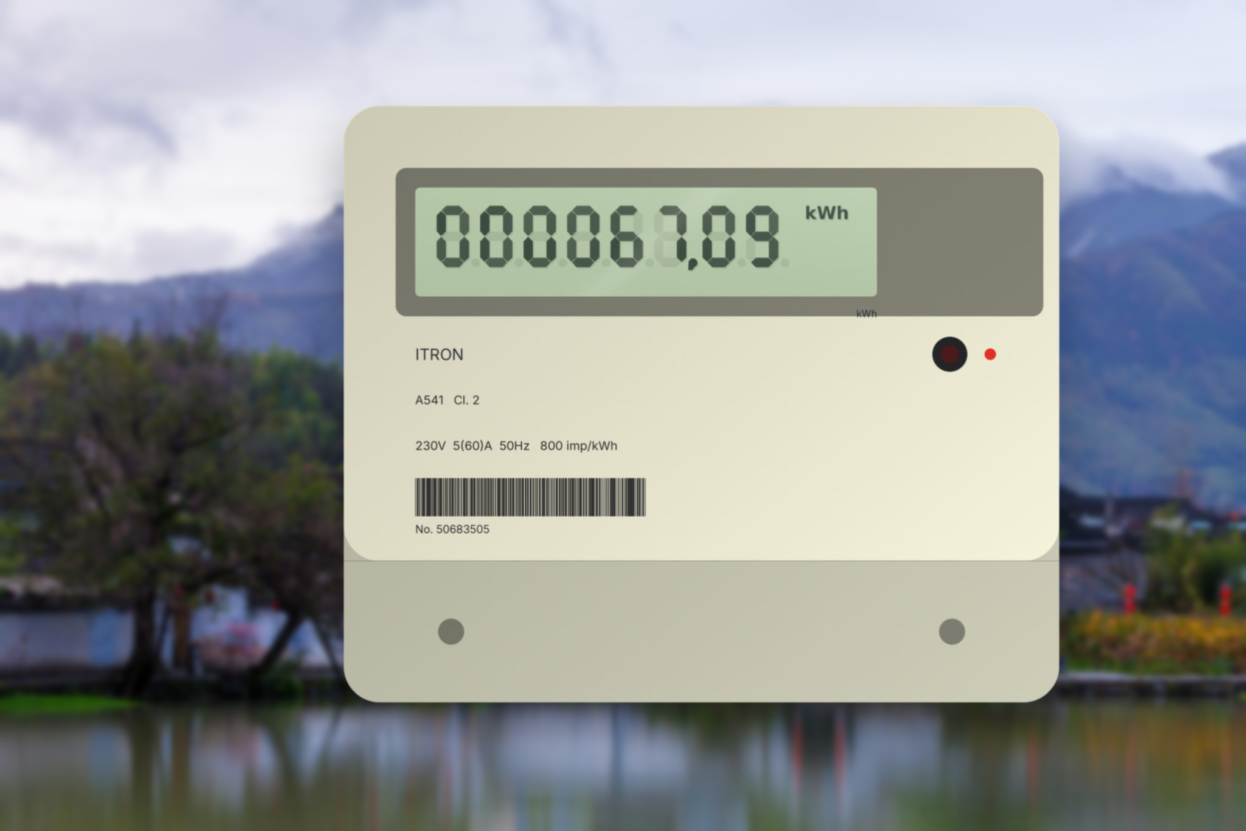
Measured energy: 67.09 kWh
